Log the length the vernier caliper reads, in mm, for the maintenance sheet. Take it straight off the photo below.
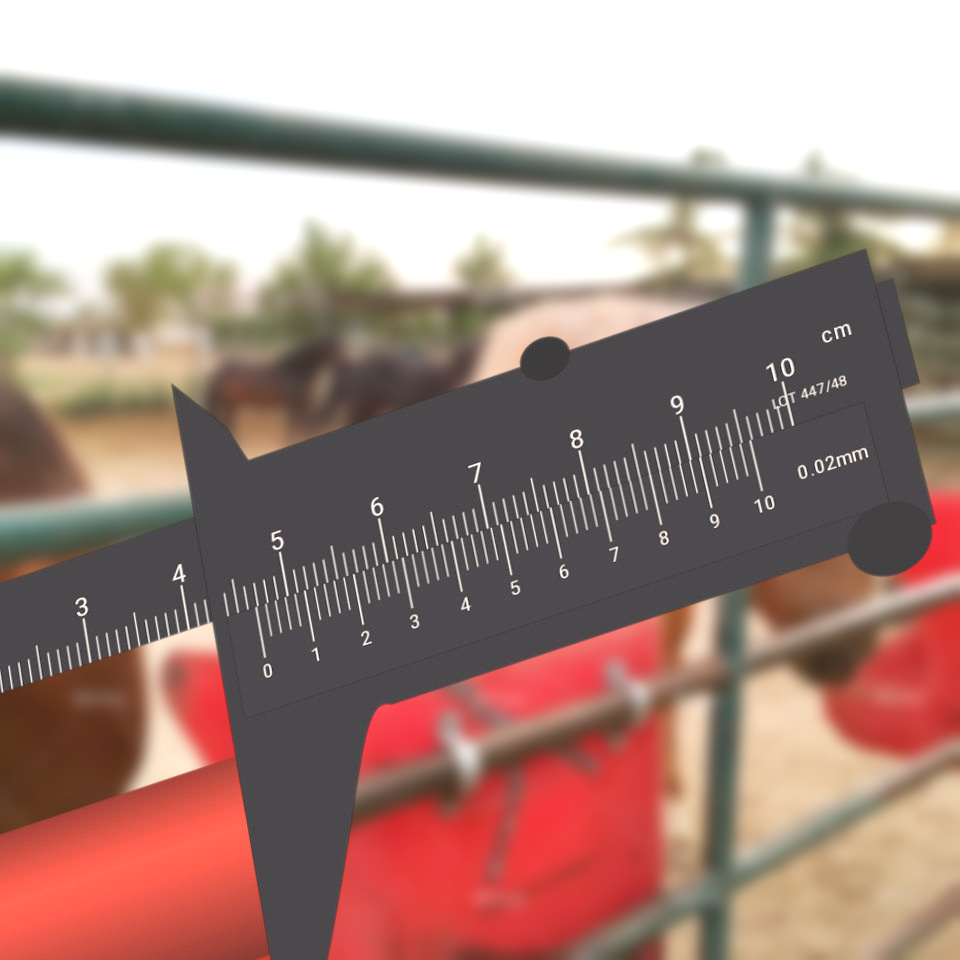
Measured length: 46.8 mm
